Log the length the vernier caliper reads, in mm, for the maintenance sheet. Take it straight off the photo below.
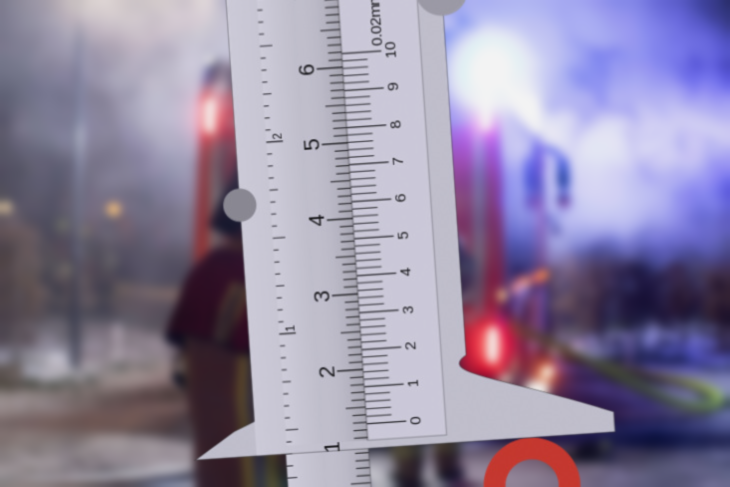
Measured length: 12.8 mm
